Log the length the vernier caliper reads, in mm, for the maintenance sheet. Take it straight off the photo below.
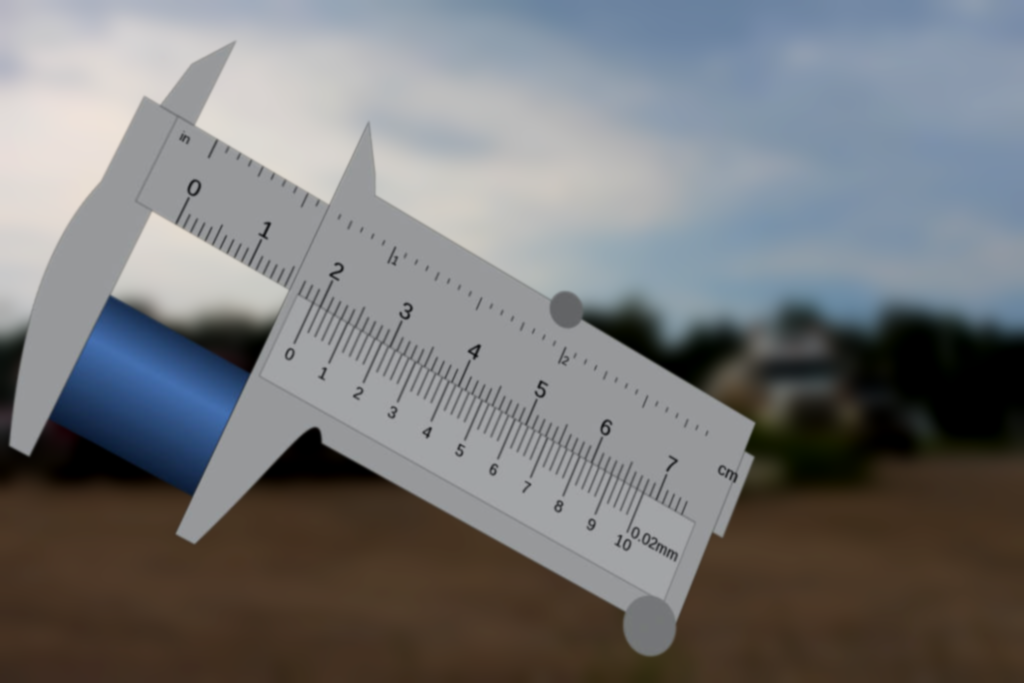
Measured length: 19.0 mm
